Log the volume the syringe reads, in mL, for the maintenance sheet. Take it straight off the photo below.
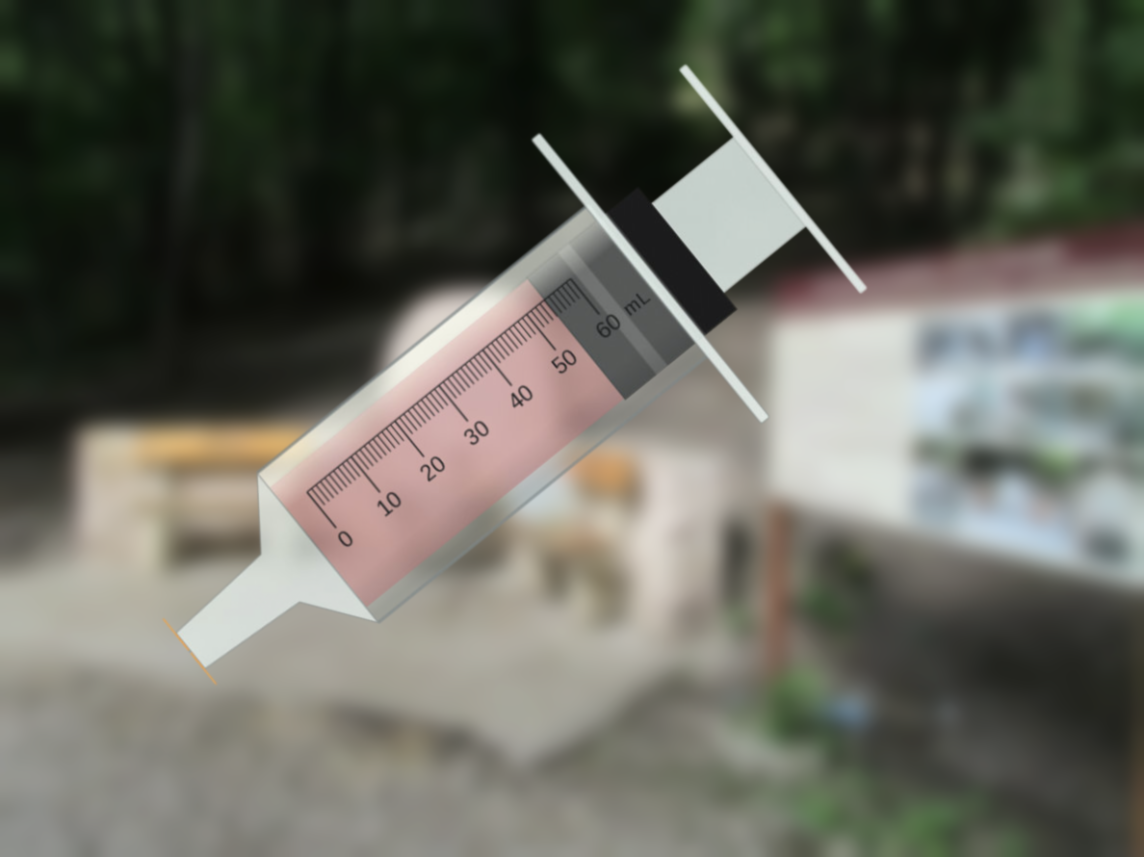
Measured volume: 54 mL
